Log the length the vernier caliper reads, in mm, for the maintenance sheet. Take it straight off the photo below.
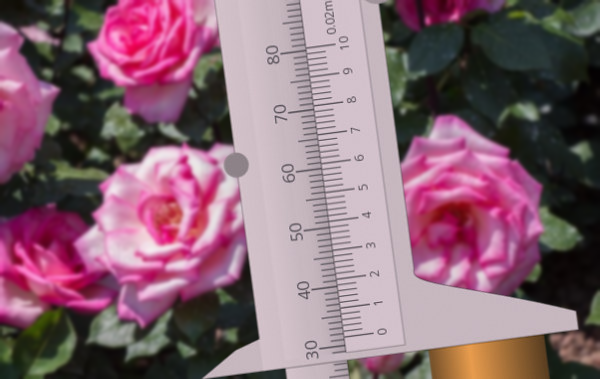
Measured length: 31.4 mm
